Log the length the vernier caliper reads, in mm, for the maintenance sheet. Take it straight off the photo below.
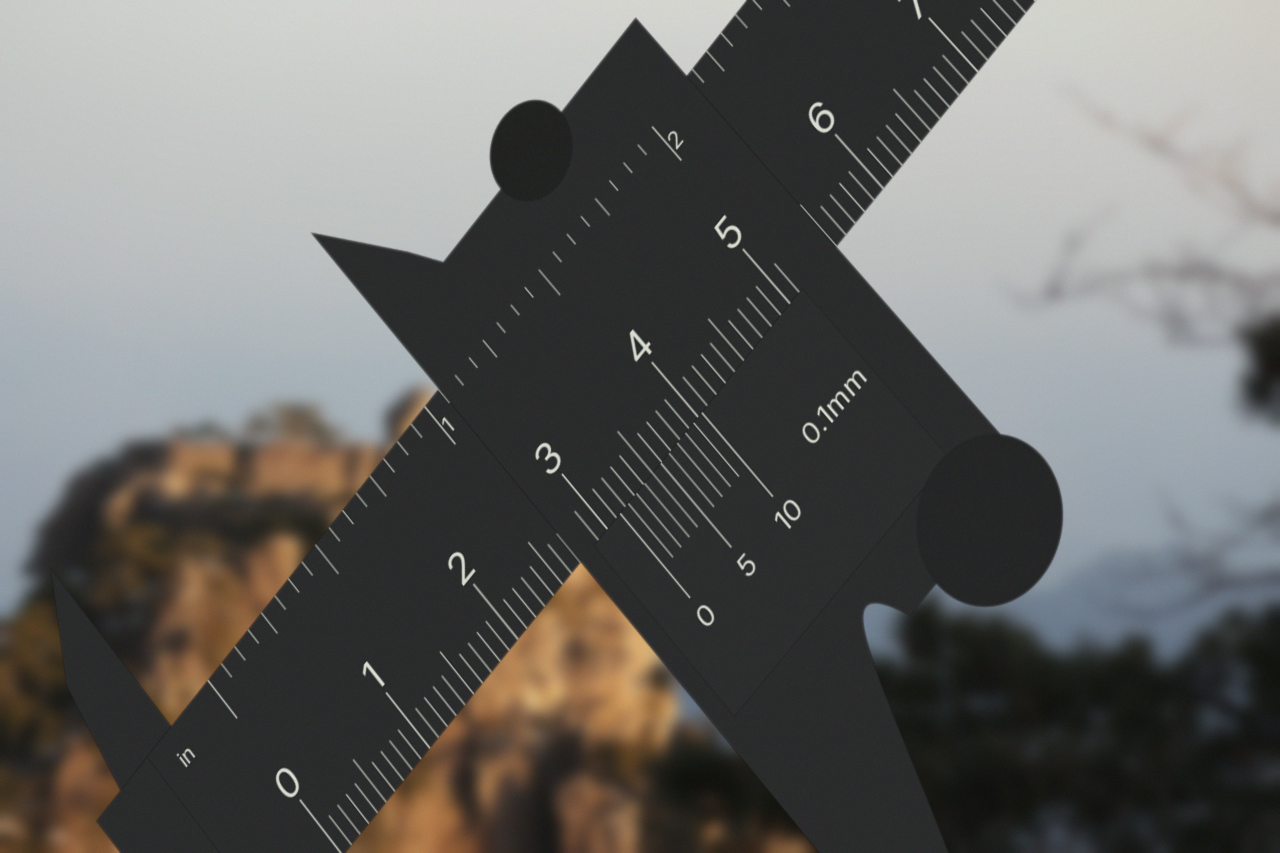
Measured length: 31.4 mm
